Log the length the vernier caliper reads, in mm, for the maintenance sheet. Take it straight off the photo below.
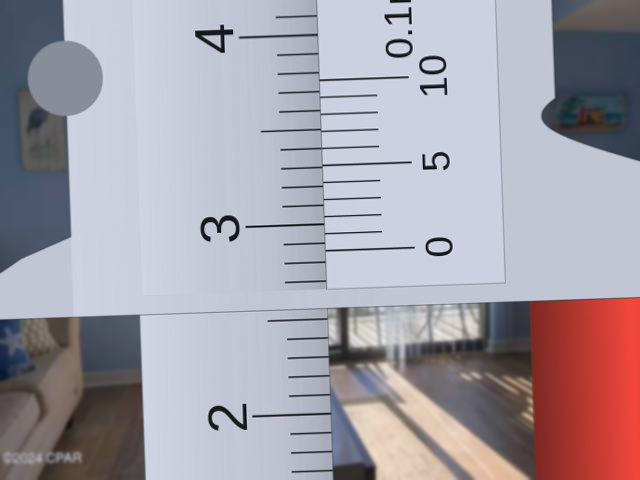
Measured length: 28.6 mm
